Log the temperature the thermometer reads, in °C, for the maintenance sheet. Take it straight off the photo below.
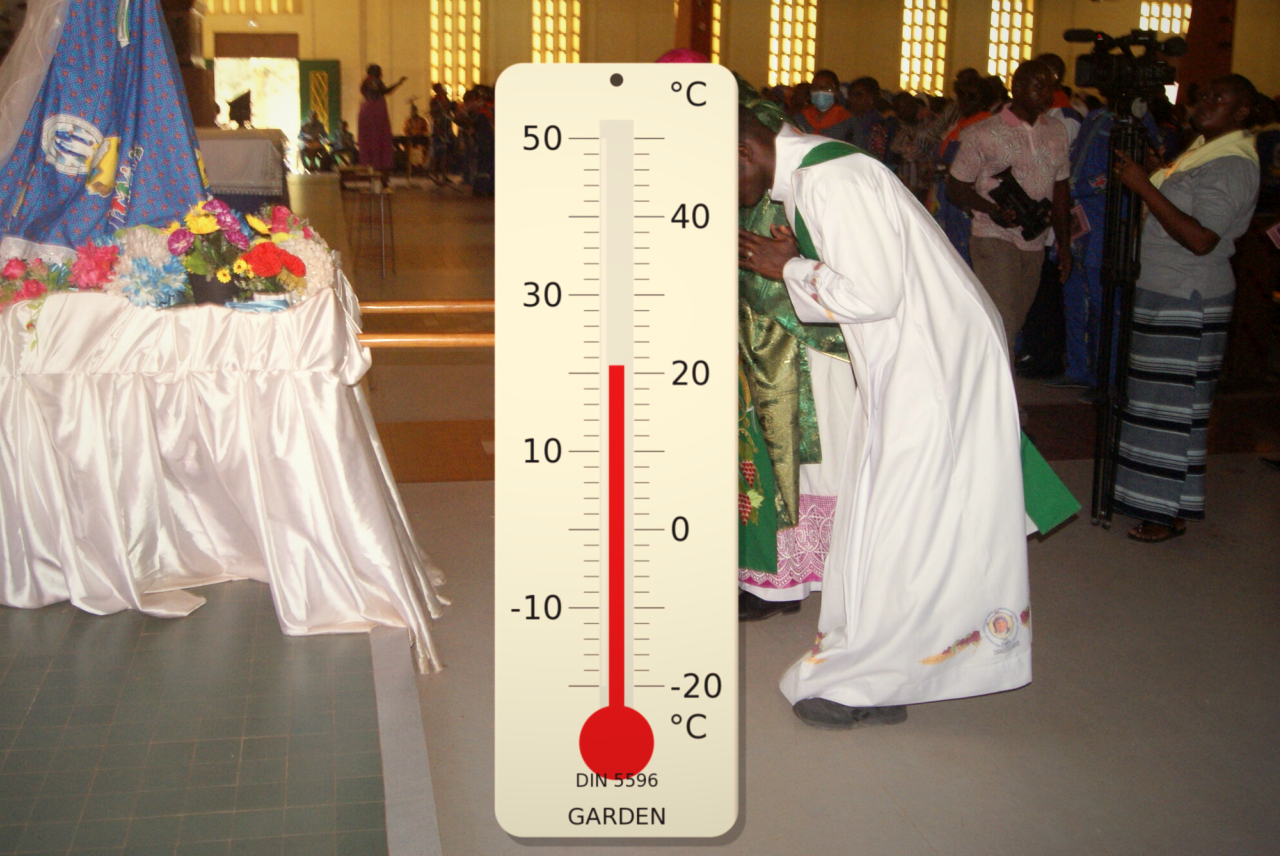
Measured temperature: 21 °C
